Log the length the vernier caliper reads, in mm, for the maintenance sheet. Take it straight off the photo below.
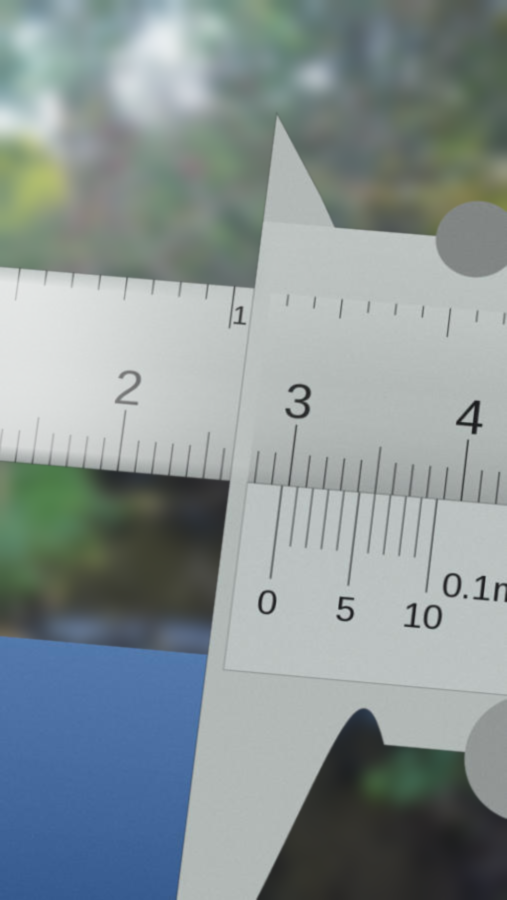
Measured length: 29.6 mm
